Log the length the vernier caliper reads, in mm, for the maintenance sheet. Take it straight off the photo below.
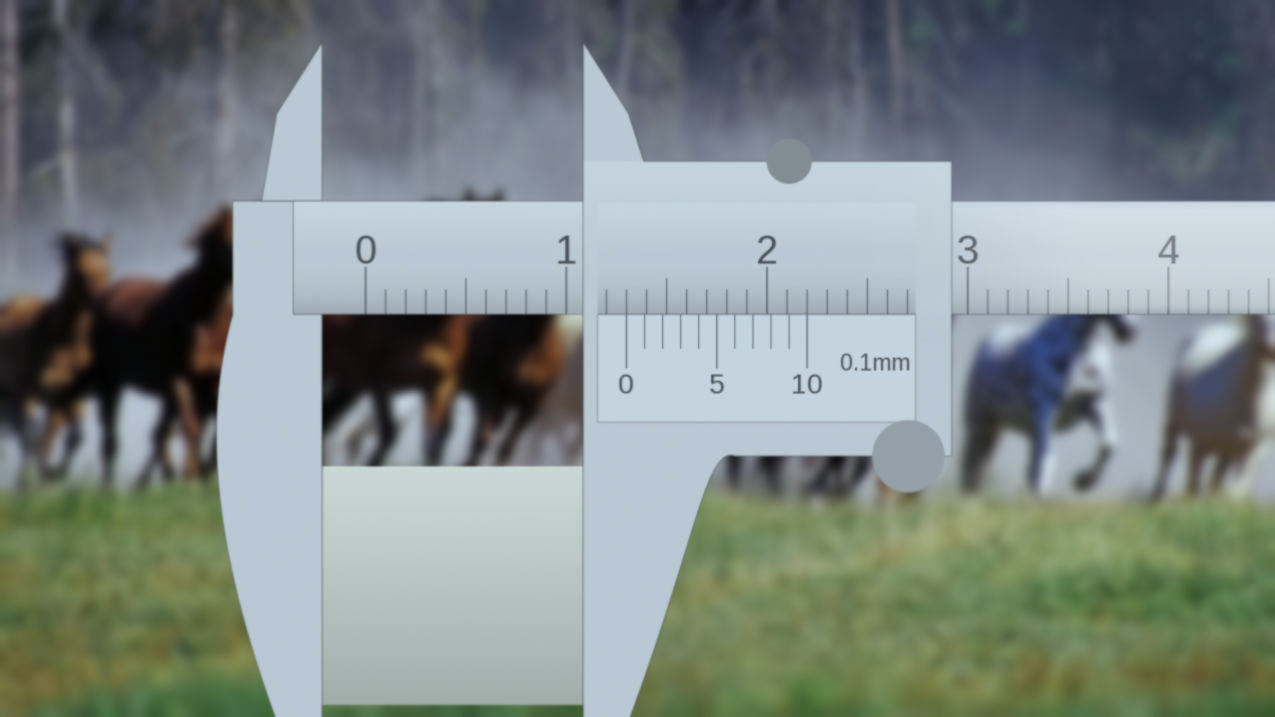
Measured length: 13.0 mm
